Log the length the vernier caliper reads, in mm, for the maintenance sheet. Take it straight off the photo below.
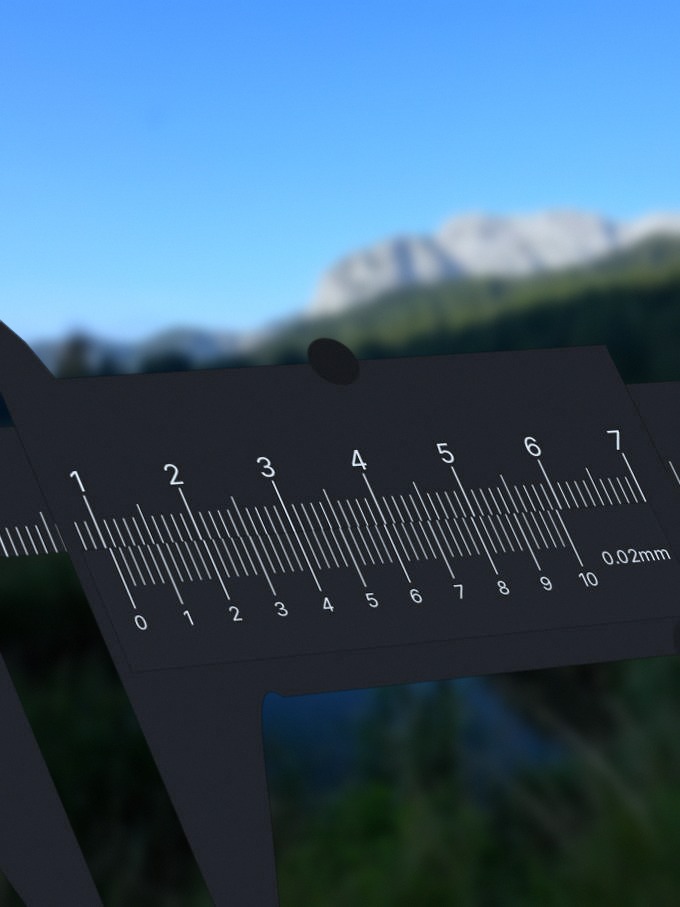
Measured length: 10.4 mm
